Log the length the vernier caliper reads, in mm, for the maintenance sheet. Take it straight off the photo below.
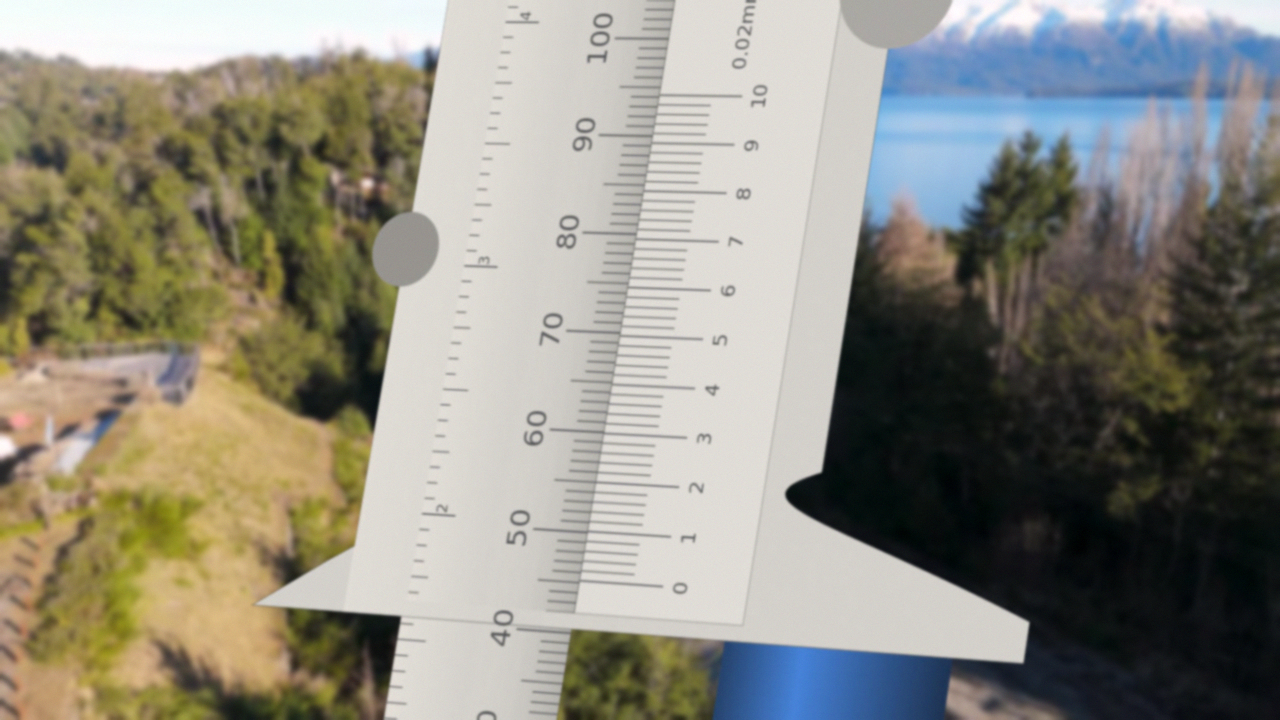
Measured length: 45.2 mm
